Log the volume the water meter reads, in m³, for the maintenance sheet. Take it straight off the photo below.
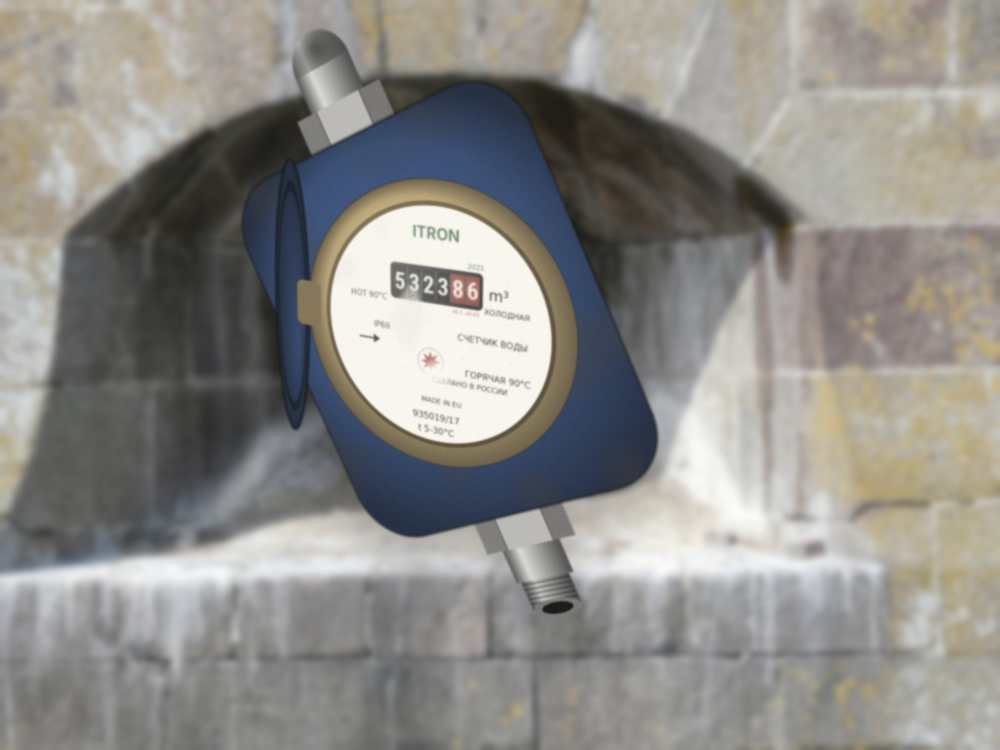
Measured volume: 5323.86 m³
